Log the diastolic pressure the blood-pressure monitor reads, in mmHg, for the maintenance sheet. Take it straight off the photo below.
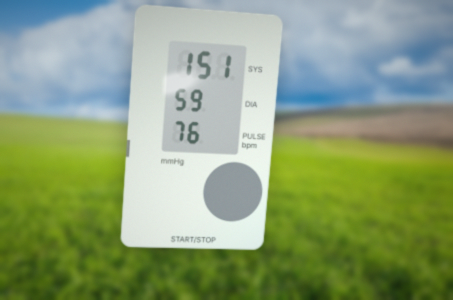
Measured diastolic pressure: 59 mmHg
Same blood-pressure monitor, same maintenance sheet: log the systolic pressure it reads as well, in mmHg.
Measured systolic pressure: 151 mmHg
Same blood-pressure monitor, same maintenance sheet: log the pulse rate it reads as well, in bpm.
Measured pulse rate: 76 bpm
